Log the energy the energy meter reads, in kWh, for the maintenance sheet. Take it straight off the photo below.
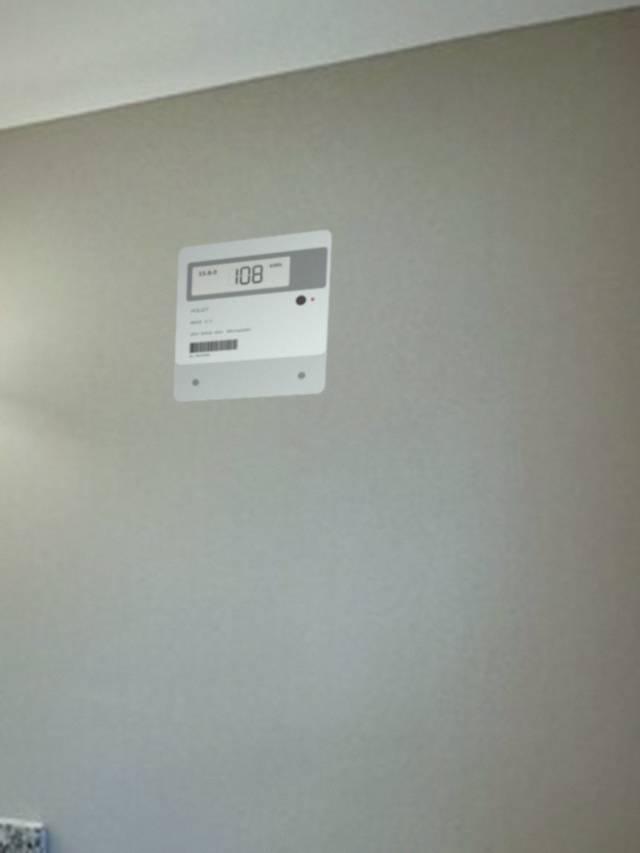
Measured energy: 108 kWh
